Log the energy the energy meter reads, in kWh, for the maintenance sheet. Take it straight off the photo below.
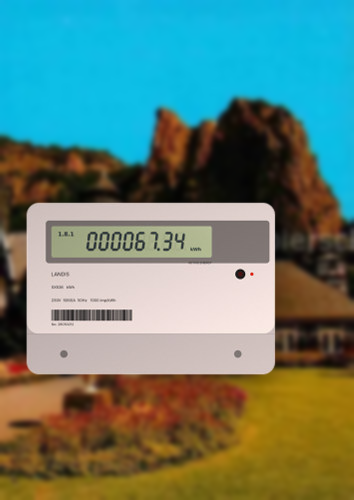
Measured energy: 67.34 kWh
